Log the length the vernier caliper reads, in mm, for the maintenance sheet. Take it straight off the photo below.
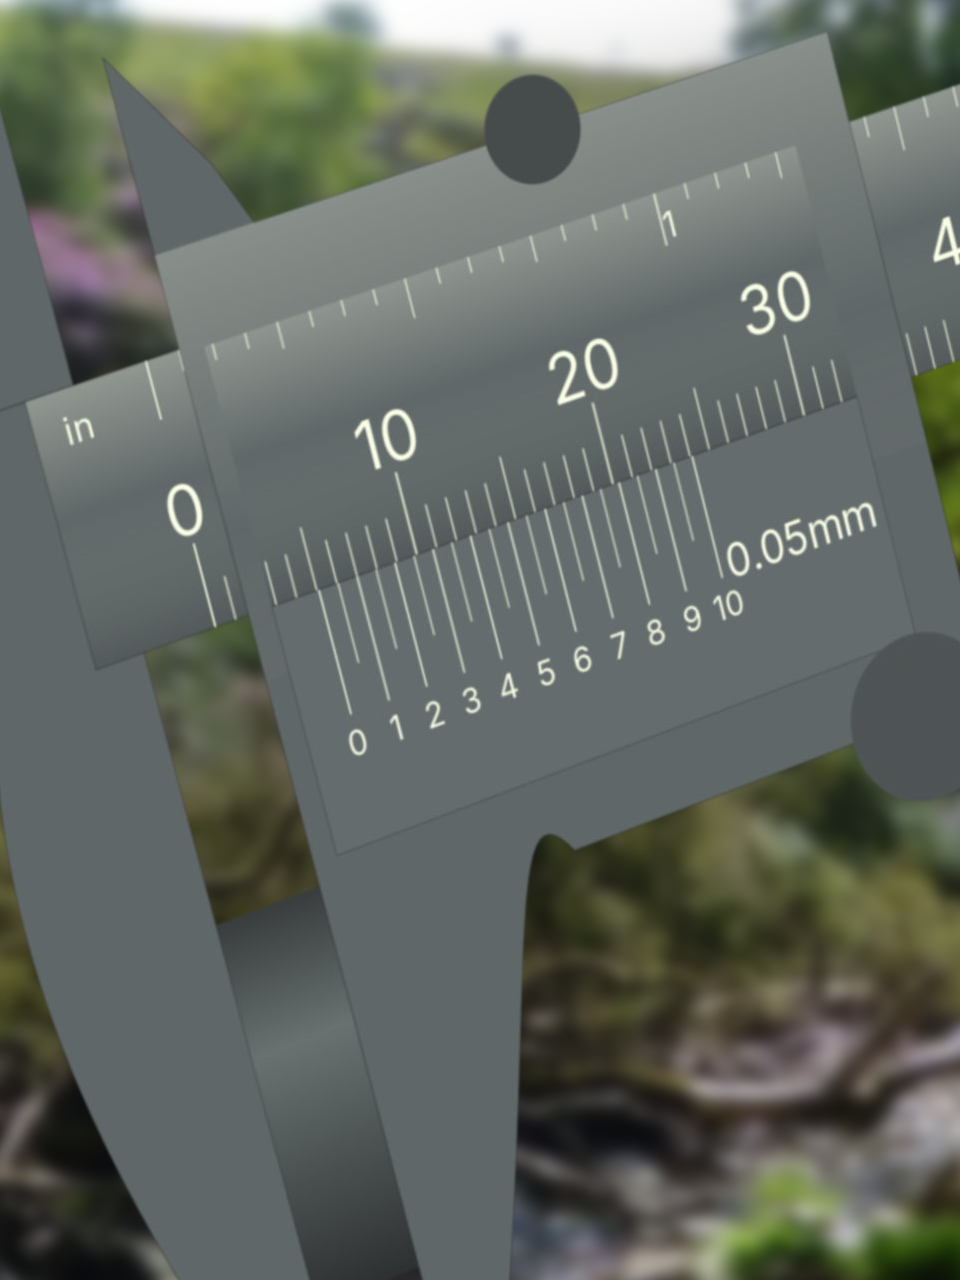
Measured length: 5.1 mm
